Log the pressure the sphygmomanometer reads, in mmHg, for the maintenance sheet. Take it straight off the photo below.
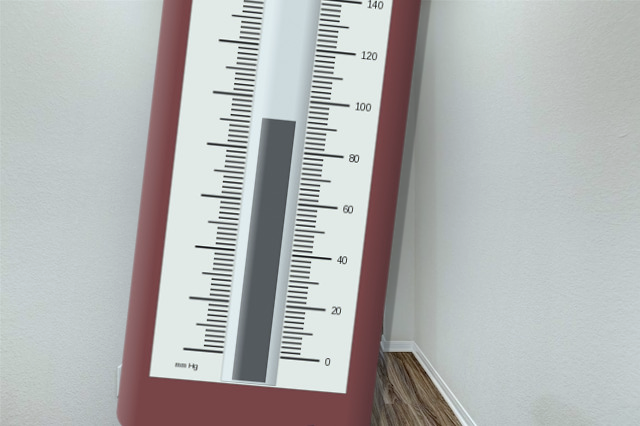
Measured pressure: 92 mmHg
